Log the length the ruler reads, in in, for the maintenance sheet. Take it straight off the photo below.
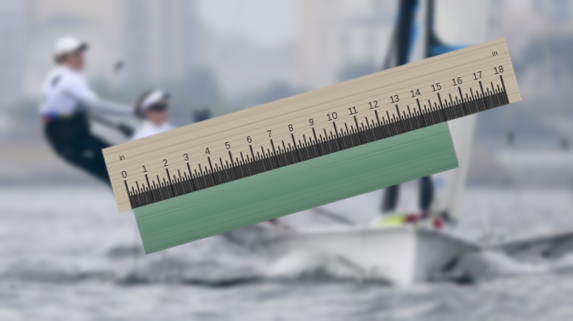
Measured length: 15 in
